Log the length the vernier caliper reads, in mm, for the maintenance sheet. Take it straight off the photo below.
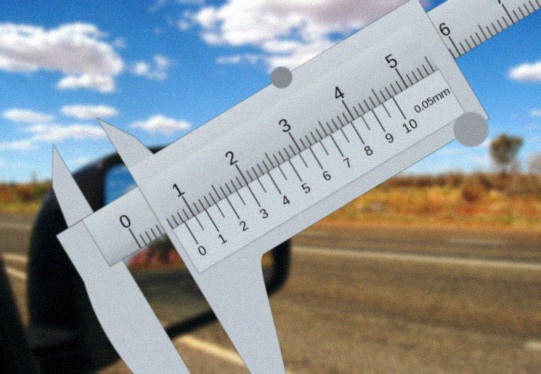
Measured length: 8.2 mm
